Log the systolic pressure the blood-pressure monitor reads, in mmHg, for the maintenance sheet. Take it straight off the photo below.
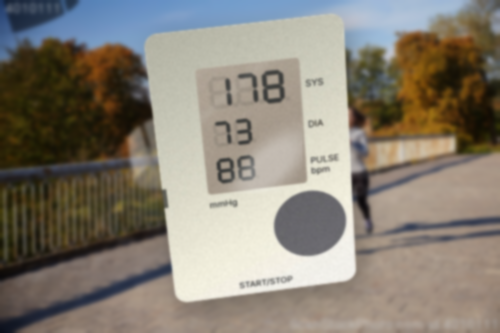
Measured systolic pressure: 178 mmHg
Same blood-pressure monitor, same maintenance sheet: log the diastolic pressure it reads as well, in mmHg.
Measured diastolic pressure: 73 mmHg
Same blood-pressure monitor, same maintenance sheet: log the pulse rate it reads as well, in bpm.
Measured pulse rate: 88 bpm
